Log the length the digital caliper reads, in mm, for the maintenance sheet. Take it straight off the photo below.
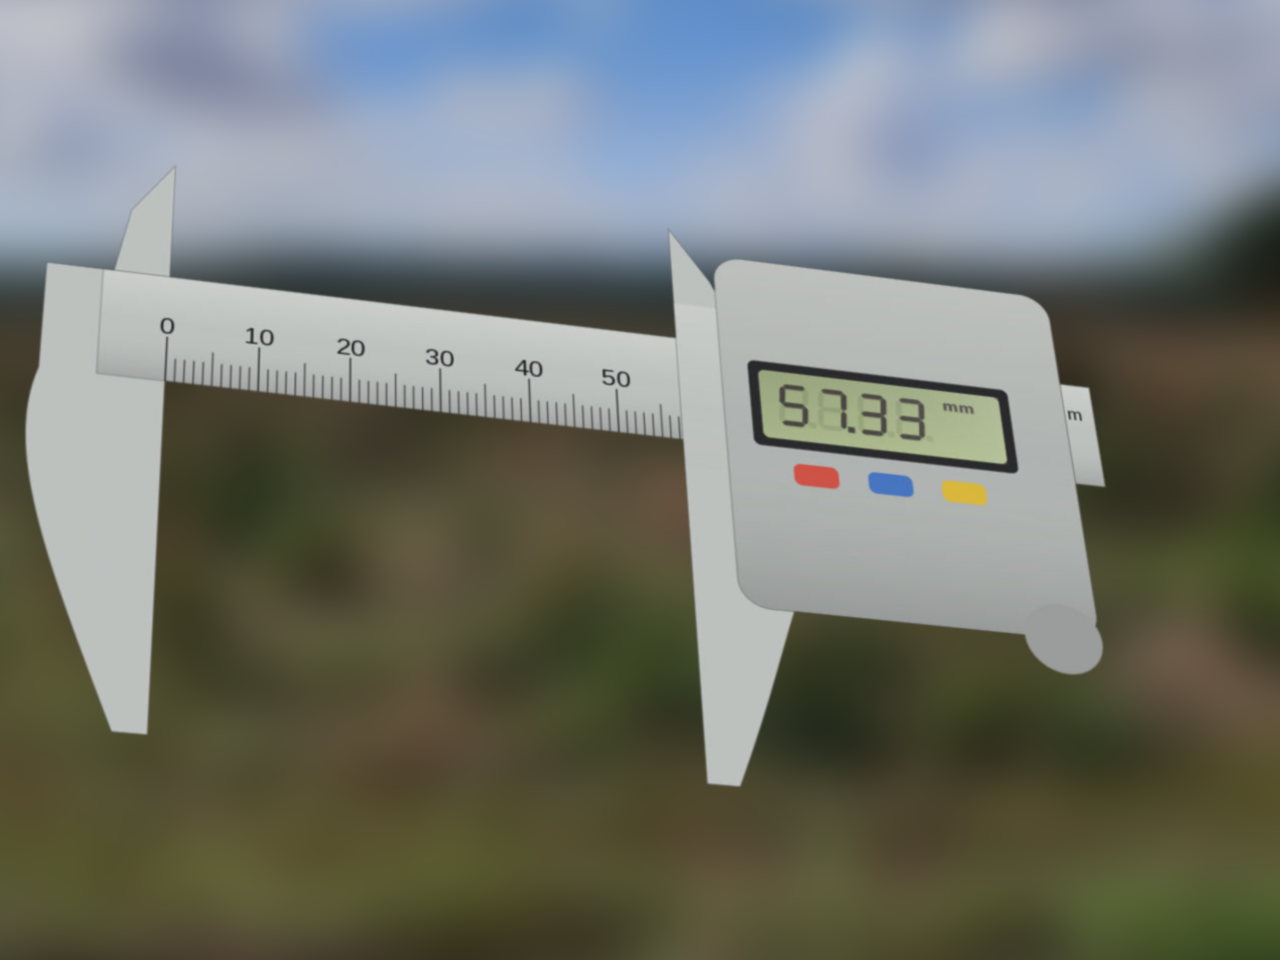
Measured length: 57.33 mm
